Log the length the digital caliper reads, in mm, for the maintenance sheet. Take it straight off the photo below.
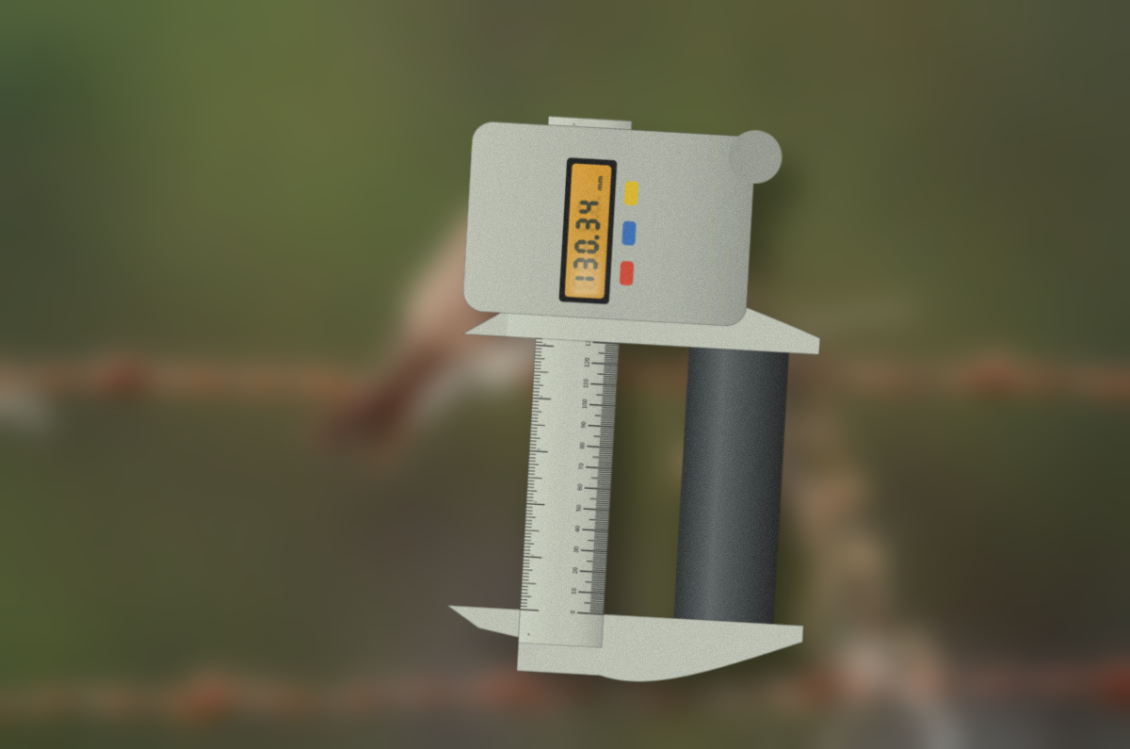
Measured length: 130.34 mm
